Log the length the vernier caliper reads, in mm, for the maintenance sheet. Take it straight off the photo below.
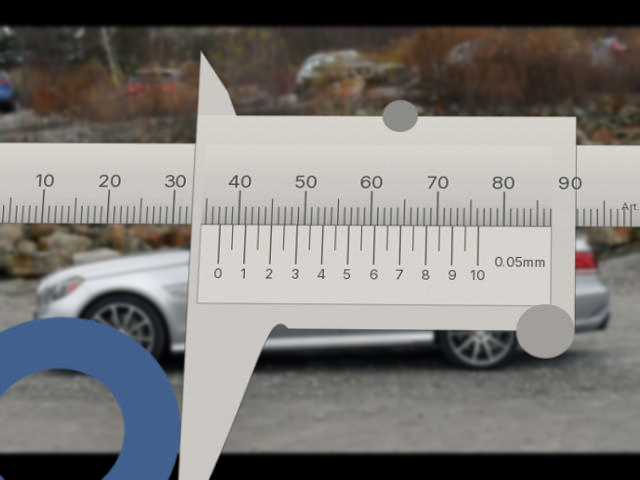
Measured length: 37.2 mm
